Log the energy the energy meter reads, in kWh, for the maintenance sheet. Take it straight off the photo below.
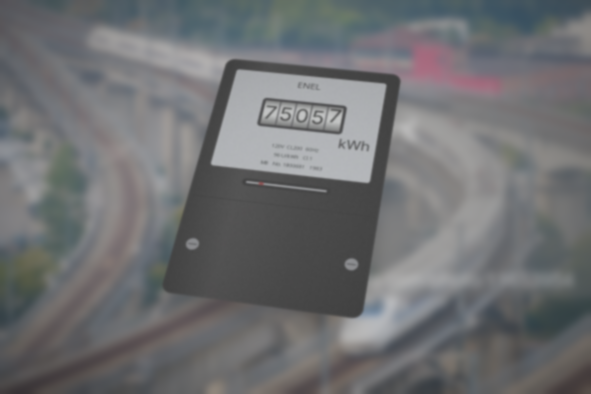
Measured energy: 75057 kWh
